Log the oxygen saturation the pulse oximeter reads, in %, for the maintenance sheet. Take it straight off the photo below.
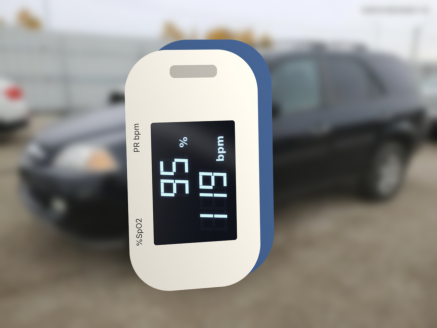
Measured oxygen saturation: 95 %
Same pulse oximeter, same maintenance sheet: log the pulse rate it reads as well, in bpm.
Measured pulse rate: 119 bpm
